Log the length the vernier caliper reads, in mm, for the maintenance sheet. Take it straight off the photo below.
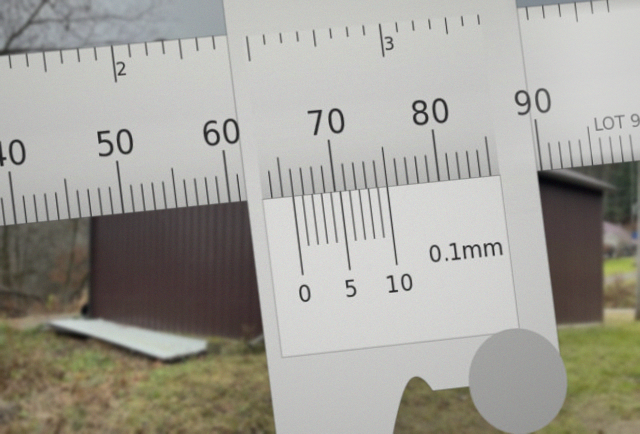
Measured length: 66.0 mm
